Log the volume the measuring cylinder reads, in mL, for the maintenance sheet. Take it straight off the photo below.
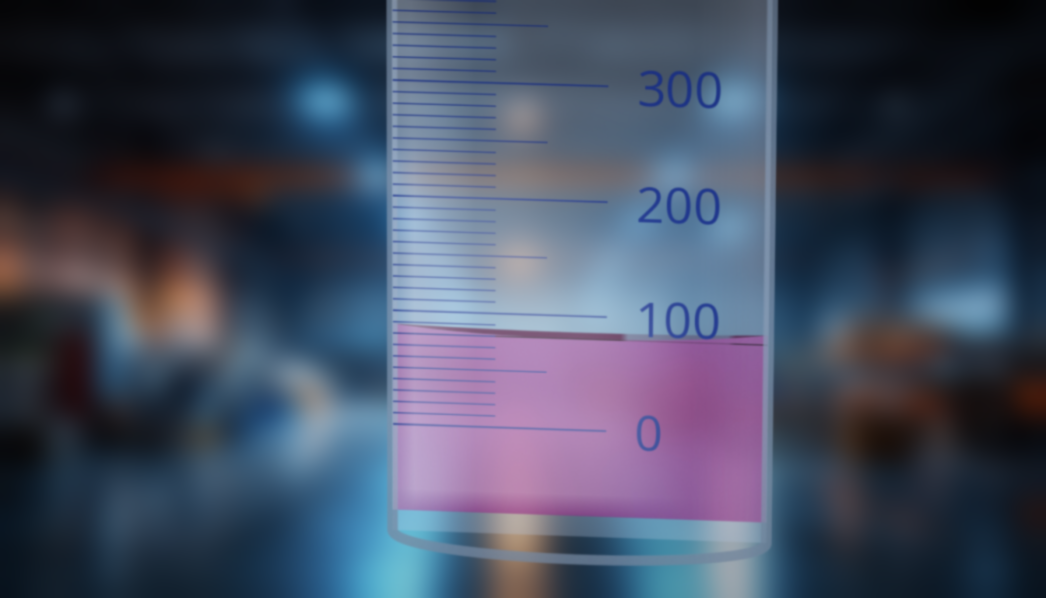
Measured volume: 80 mL
